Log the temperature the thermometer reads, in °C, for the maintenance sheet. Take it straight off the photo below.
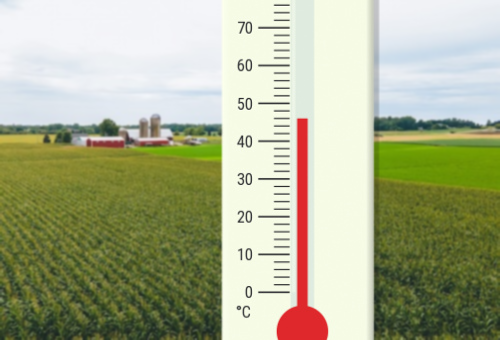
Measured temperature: 46 °C
